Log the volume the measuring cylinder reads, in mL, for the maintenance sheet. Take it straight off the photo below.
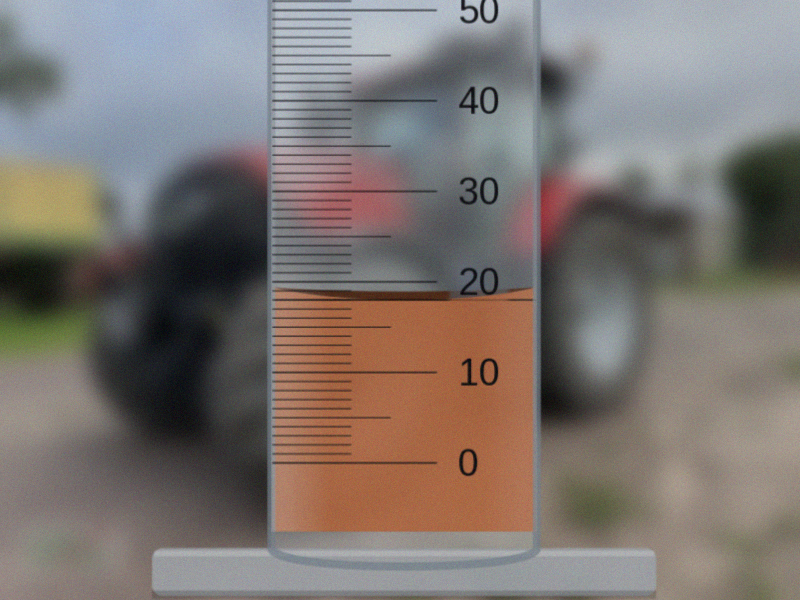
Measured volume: 18 mL
